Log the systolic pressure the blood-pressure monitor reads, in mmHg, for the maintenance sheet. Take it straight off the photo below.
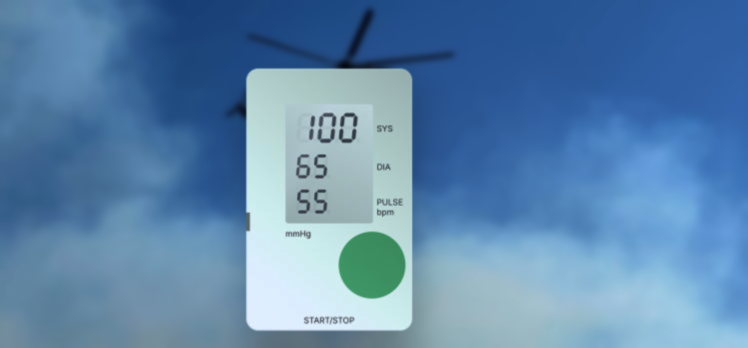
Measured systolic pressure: 100 mmHg
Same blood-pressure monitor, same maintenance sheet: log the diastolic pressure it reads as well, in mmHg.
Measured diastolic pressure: 65 mmHg
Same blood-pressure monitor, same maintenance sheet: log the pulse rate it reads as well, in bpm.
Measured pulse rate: 55 bpm
